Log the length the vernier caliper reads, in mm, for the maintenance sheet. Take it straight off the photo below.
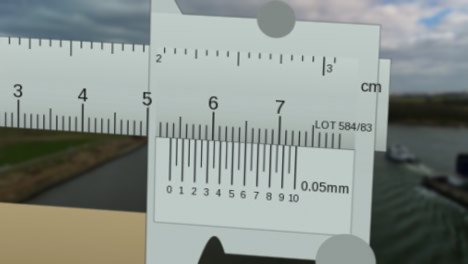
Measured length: 53.6 mm
